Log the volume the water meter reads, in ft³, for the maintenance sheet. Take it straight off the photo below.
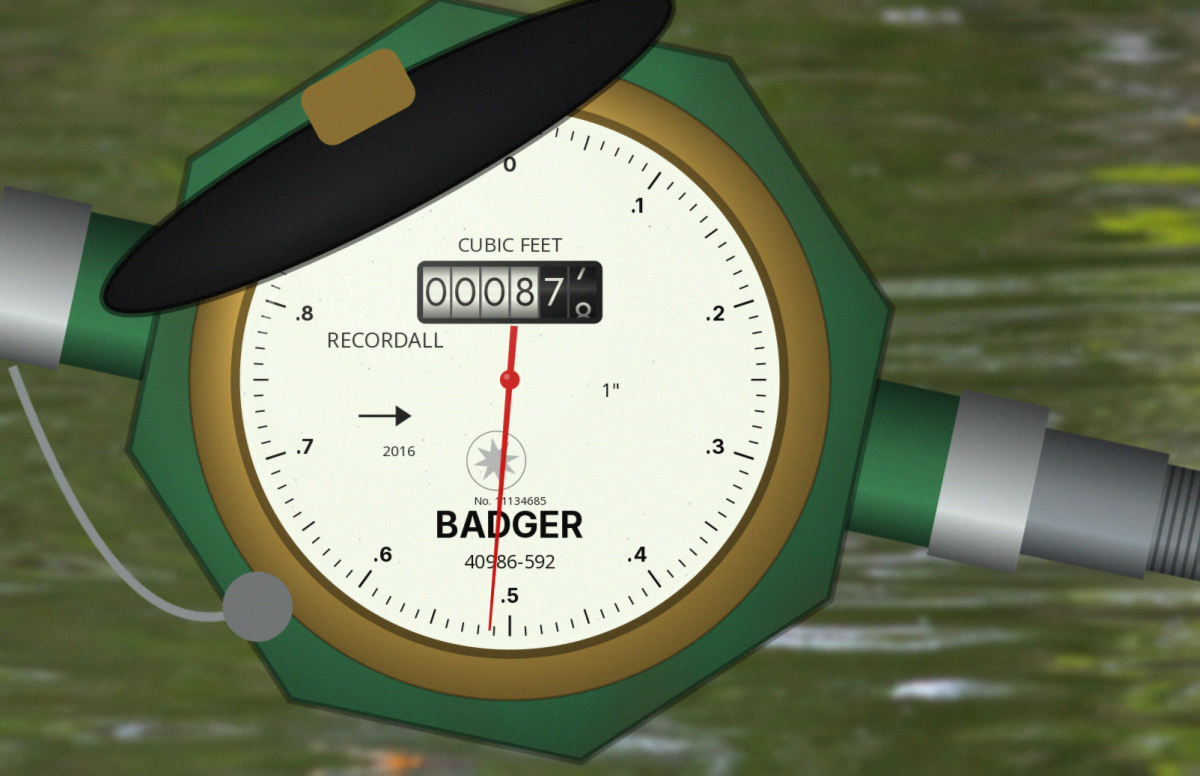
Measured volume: 877.51 ft³
